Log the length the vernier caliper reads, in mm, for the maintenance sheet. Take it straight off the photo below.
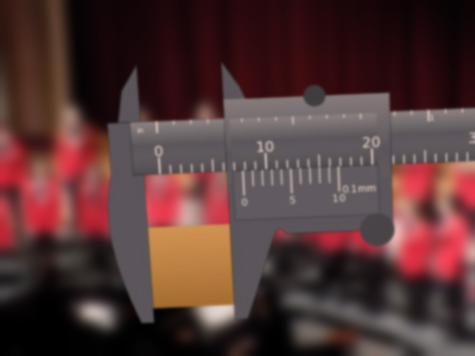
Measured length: 7.8 mm
